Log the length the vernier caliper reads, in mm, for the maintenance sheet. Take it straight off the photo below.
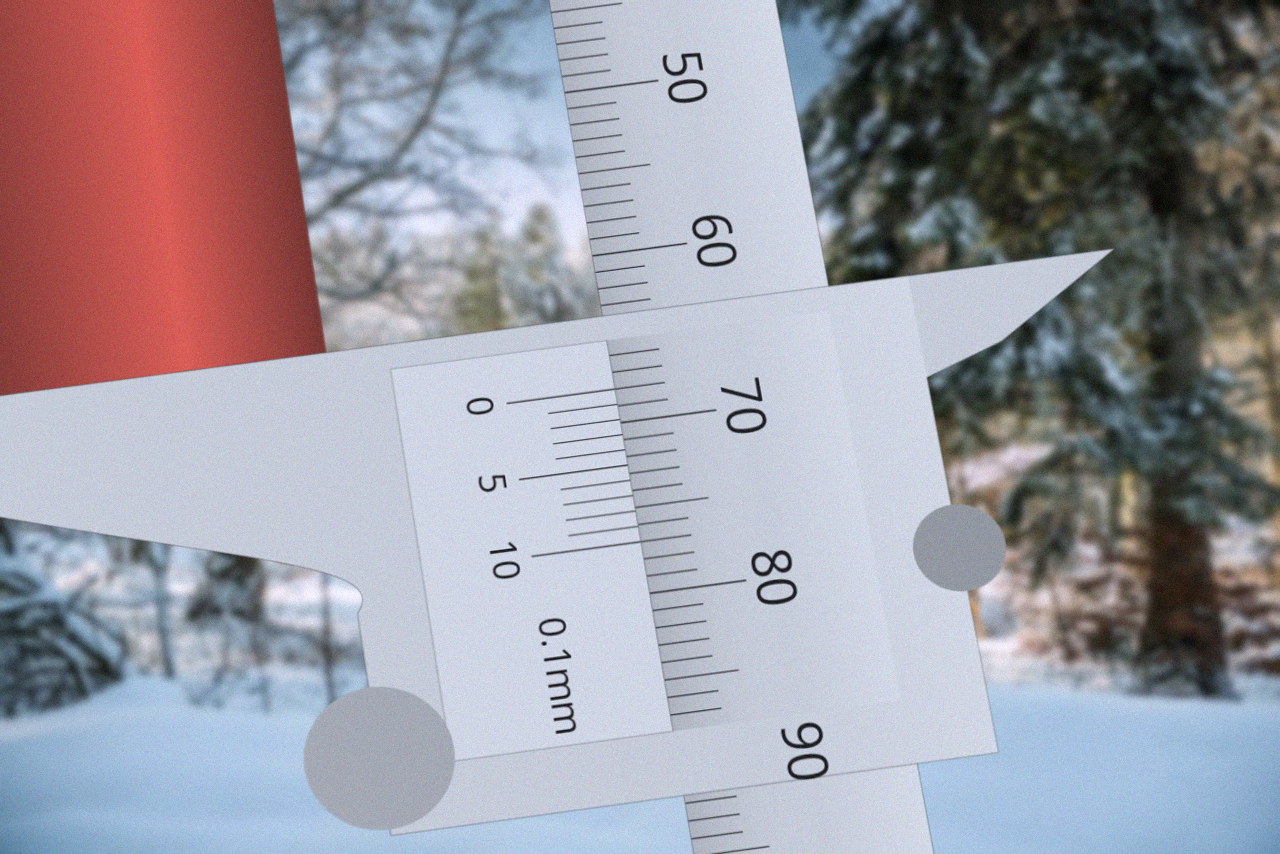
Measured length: 68.0 mm
